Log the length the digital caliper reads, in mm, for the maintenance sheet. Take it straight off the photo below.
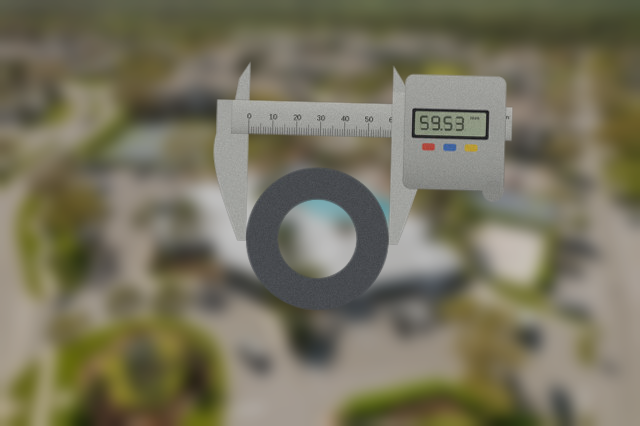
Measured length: 59.53 mm
